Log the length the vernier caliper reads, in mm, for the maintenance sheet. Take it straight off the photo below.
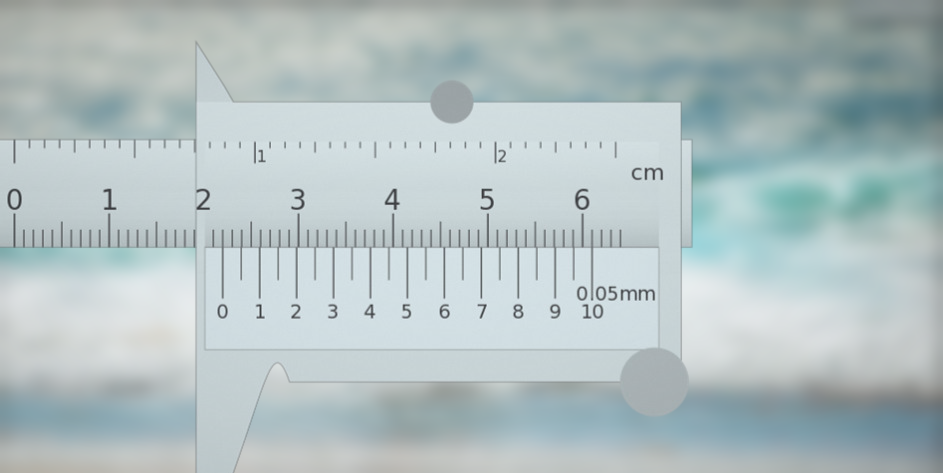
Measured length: 22.0 mm
